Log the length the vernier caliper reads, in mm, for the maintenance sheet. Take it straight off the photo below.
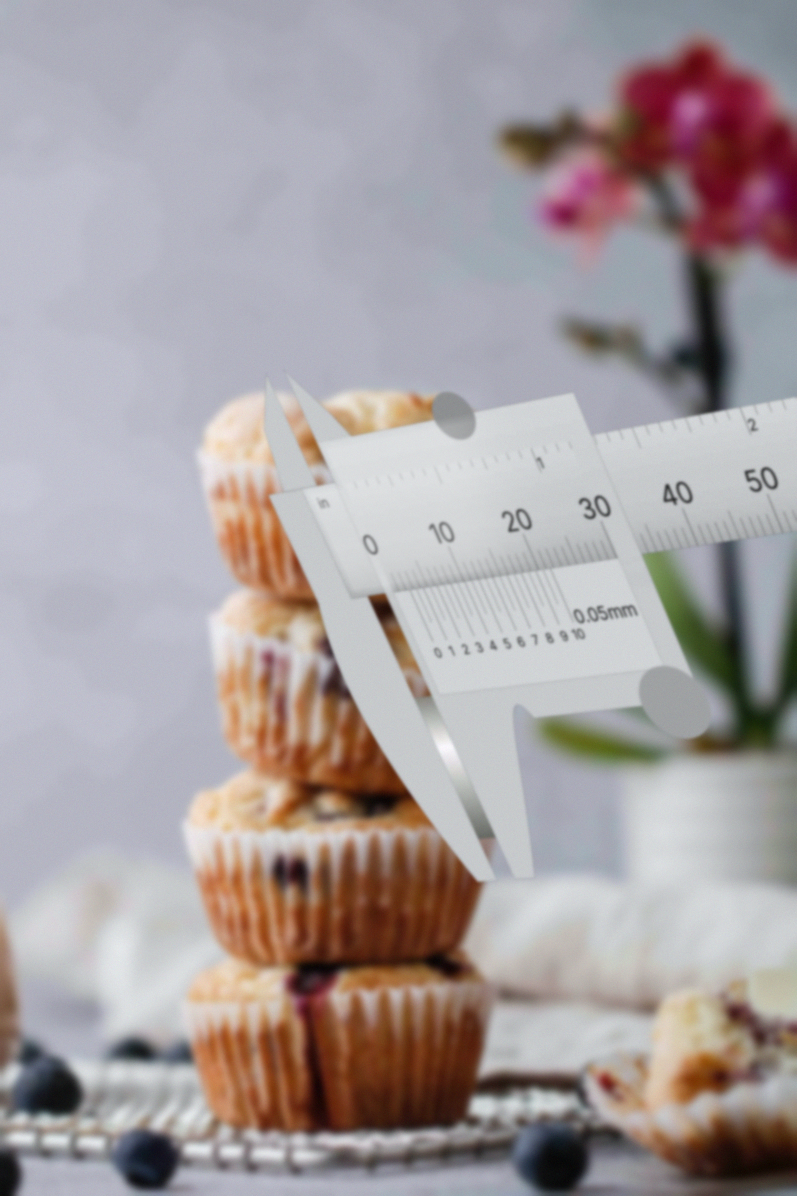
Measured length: 2.5 mm
